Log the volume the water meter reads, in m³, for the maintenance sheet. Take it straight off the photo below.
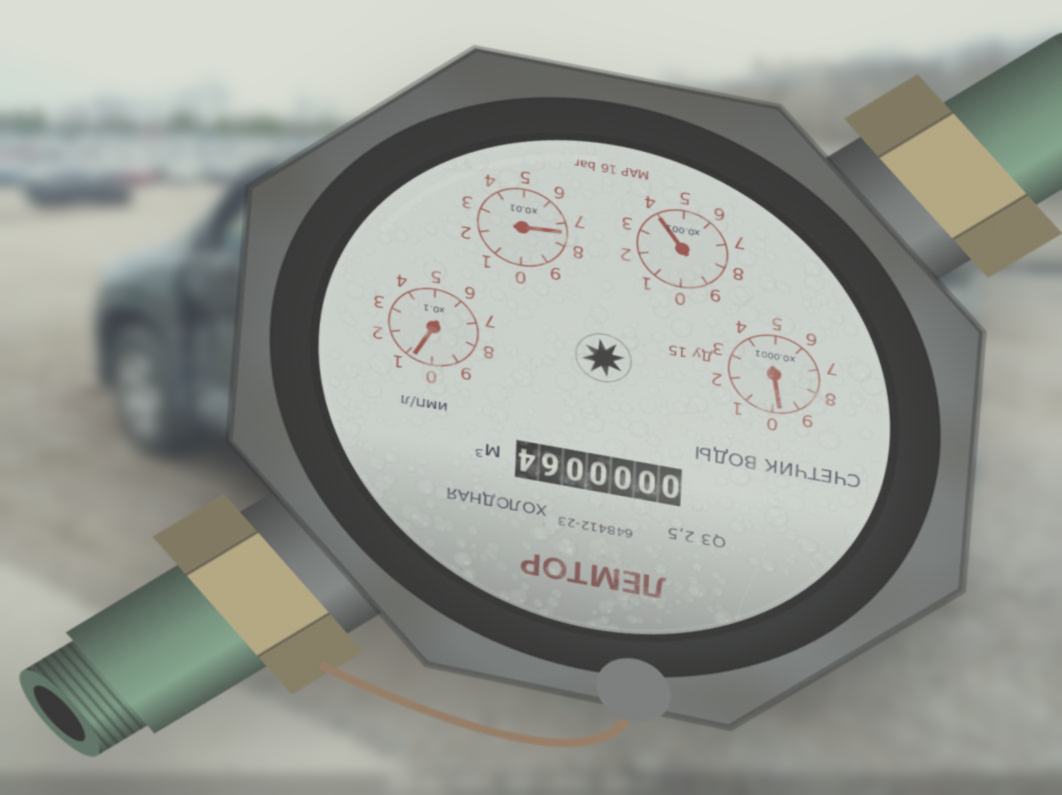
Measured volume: 64.0739 m³
